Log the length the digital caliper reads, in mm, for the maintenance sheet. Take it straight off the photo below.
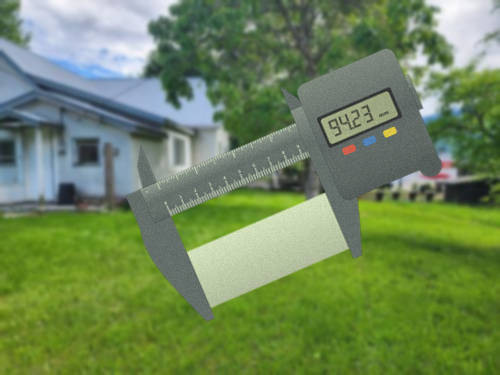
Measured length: 94.23 mm
